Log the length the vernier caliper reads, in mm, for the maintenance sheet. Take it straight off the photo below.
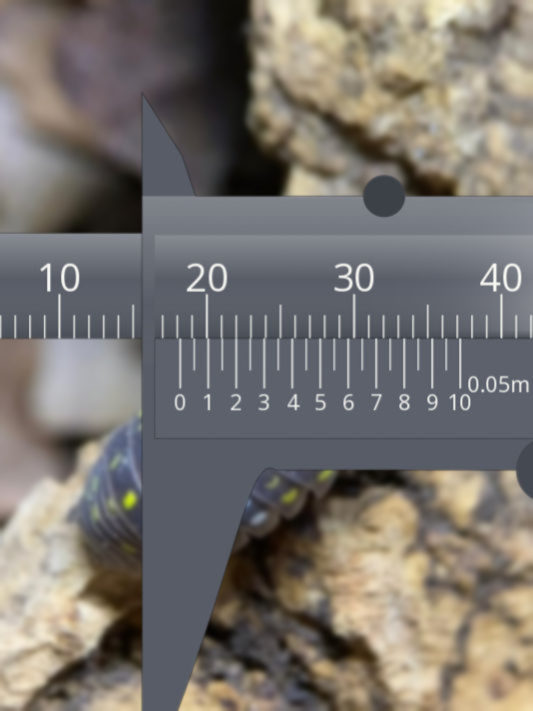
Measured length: 18.2 mm
